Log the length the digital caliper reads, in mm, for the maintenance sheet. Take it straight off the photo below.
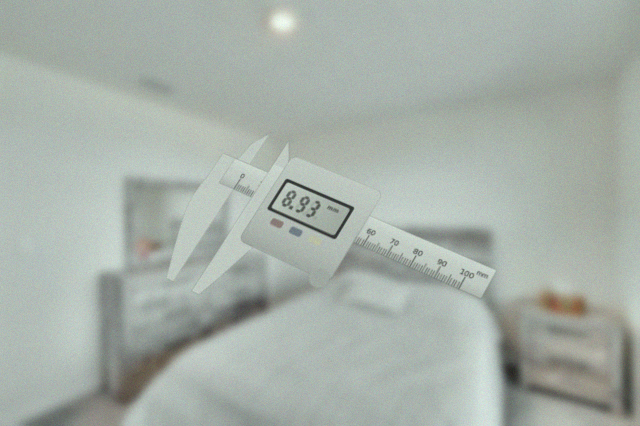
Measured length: 8.93 mm
